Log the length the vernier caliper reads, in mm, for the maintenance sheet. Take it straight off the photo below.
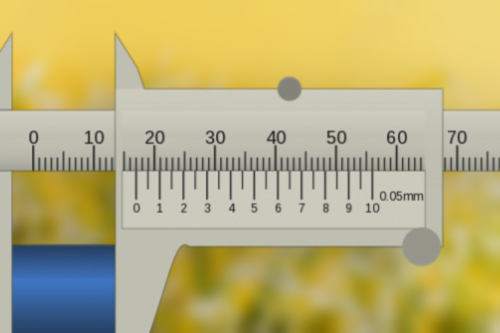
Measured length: 17.0 mm
